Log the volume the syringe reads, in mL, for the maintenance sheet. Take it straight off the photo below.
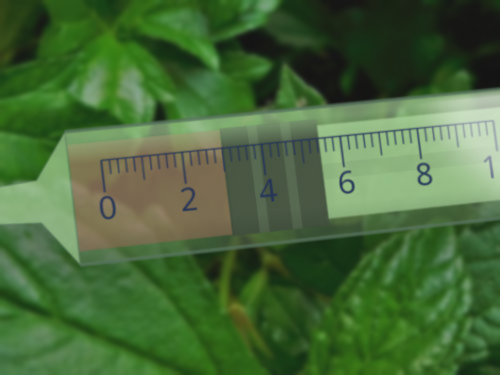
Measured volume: 3 mL
